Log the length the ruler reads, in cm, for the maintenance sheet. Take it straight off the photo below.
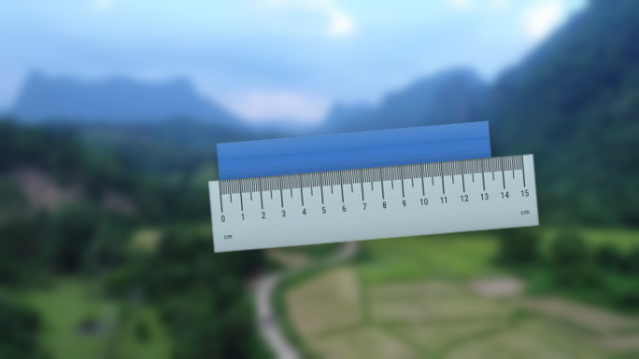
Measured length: 13.5 cm
